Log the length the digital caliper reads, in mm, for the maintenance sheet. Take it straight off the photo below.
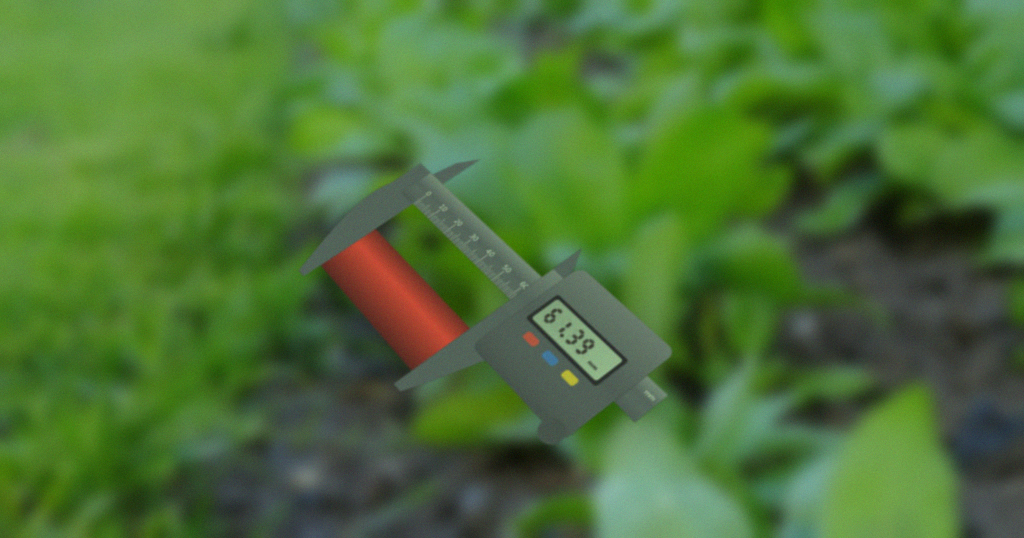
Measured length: 61.39 mm
